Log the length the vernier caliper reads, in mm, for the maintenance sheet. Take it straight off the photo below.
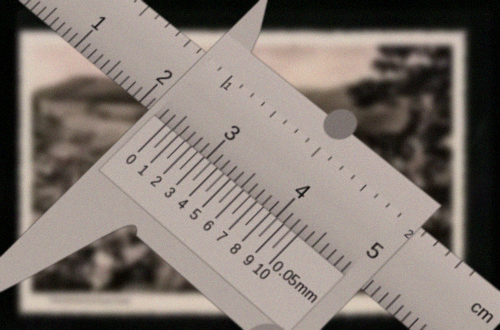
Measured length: 24.0 mm
